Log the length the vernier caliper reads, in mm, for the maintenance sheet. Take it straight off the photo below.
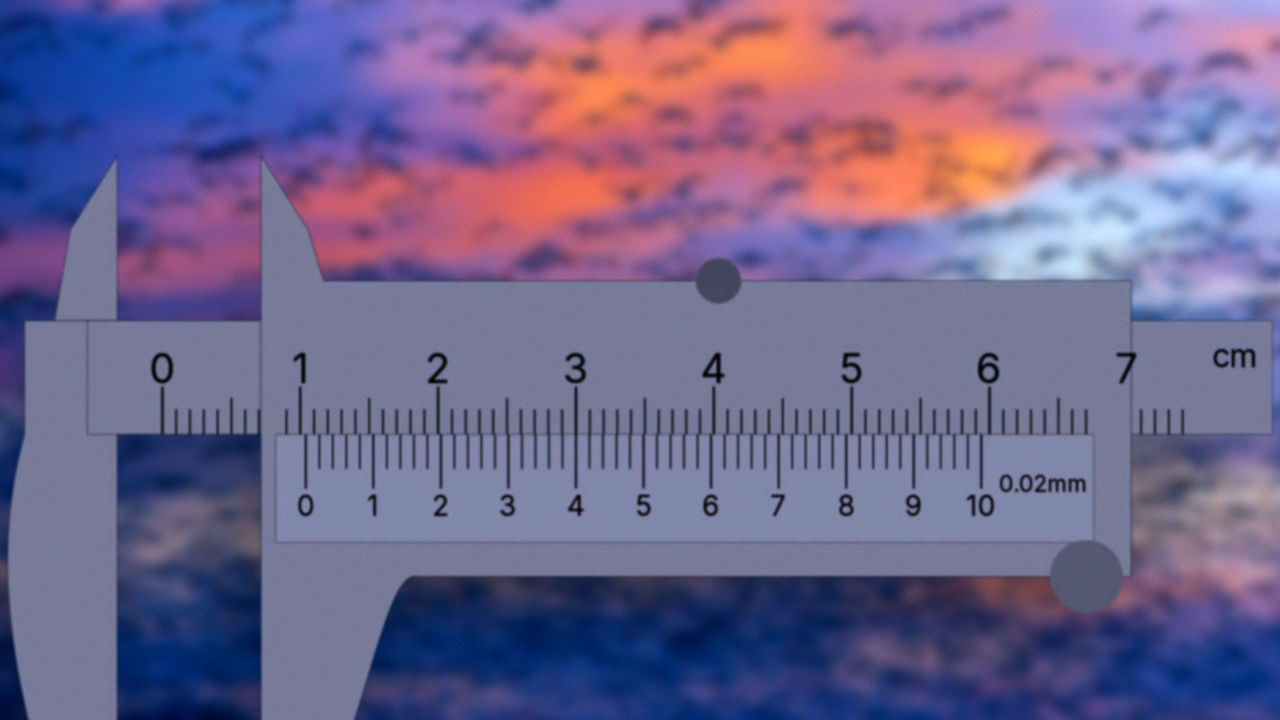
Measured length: 10.4 mm
